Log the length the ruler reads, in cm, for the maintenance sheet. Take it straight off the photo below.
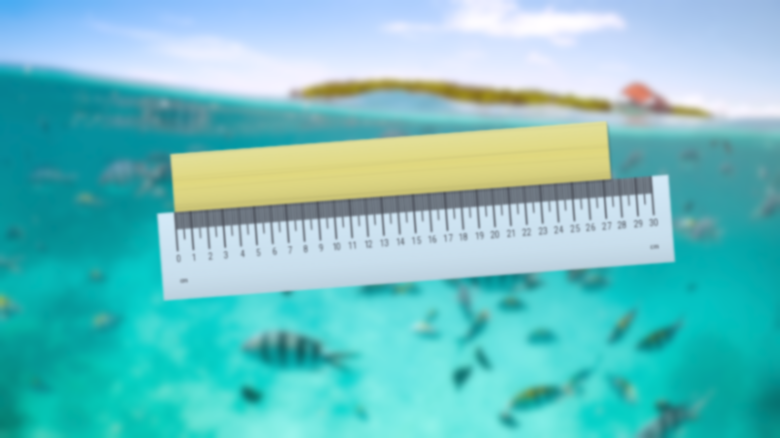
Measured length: 27.5 cm
